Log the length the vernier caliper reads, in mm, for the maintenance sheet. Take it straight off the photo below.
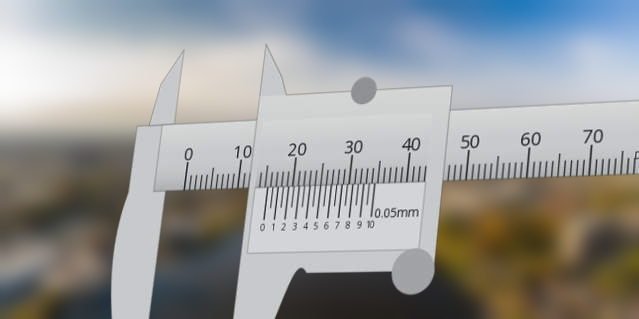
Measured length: 15.5 mm
